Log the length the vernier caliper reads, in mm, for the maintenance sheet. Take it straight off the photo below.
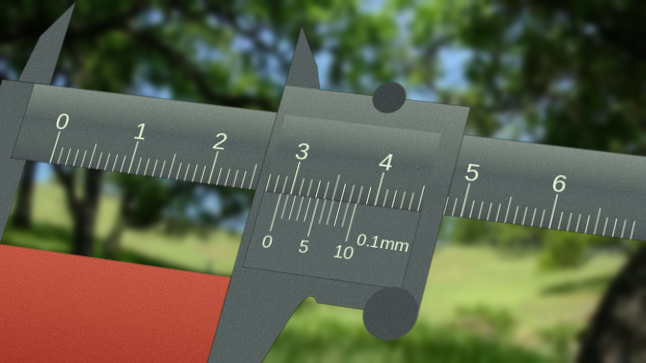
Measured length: 28.8 mm
